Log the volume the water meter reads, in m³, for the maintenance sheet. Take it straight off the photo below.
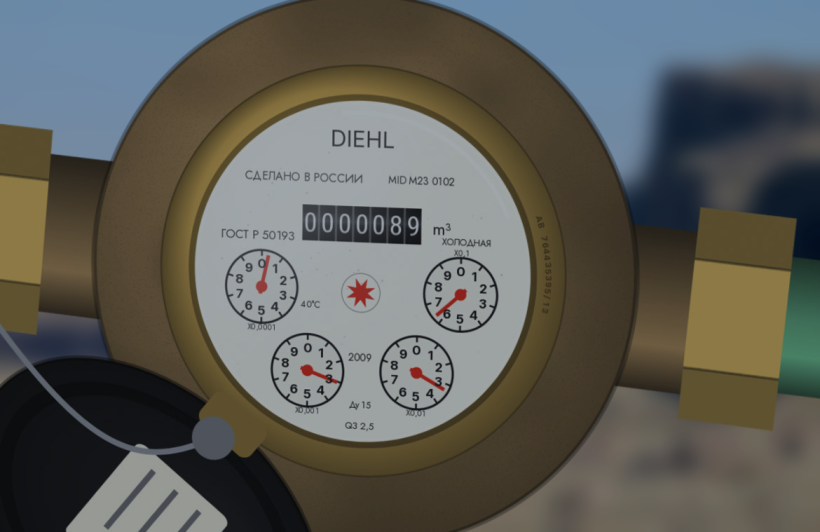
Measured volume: 89.6330 m³
